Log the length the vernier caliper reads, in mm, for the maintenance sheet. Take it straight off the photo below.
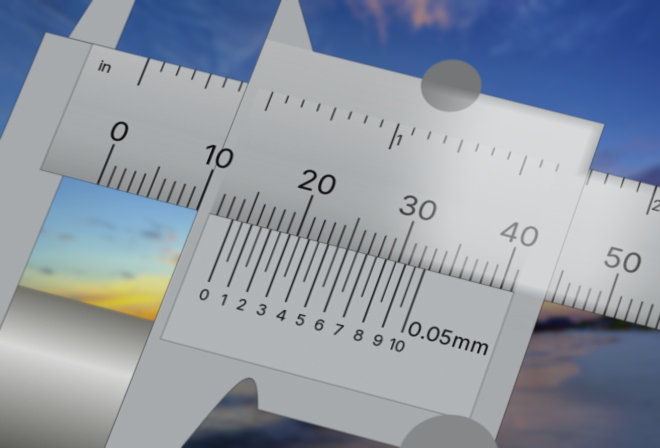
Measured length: 13.6 mm
